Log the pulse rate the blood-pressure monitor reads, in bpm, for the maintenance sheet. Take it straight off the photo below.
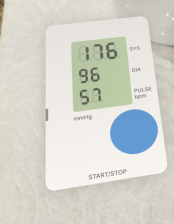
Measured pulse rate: 57 bpm
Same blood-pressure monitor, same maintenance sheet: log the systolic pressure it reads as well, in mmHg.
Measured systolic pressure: 176 mmHg
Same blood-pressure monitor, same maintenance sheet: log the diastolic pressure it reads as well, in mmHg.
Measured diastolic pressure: 96 mmHg
